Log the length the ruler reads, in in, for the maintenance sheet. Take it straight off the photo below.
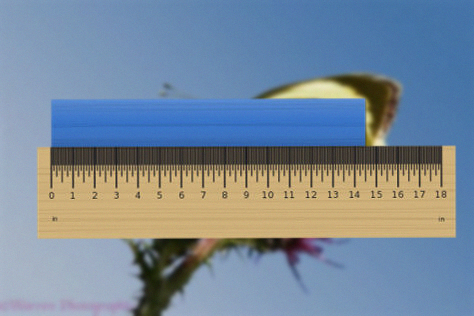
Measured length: 14.5 in
